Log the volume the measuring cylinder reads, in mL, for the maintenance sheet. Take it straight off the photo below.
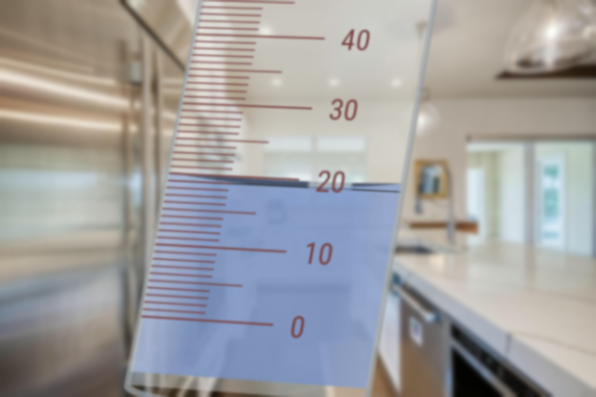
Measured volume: 19 mL
